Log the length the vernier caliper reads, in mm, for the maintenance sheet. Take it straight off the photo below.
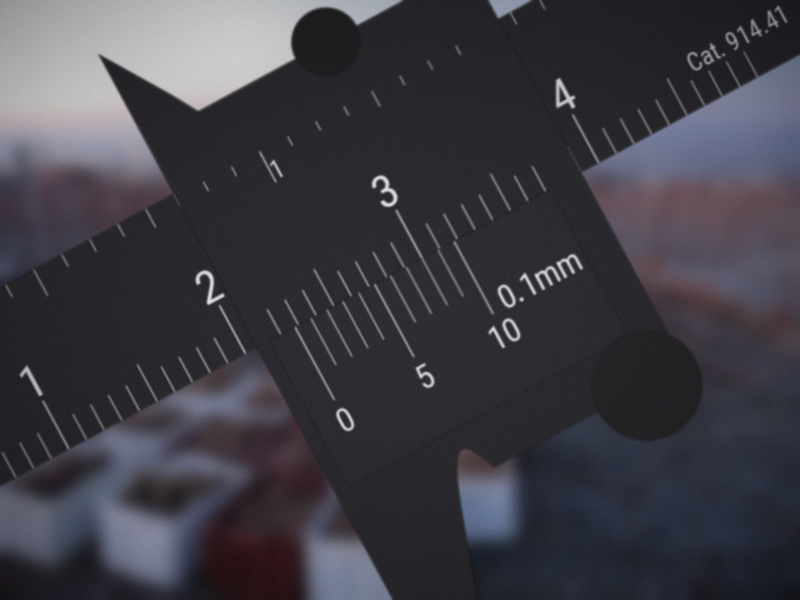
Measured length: 22.8 mm
